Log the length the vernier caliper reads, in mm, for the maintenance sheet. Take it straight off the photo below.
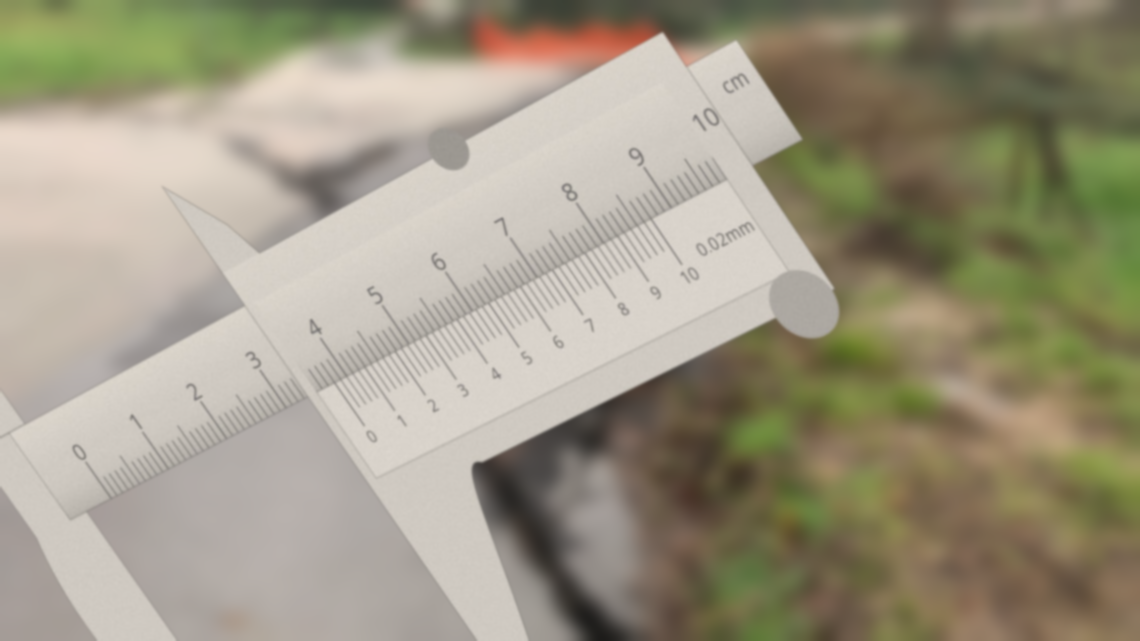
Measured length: 38.0 mm
